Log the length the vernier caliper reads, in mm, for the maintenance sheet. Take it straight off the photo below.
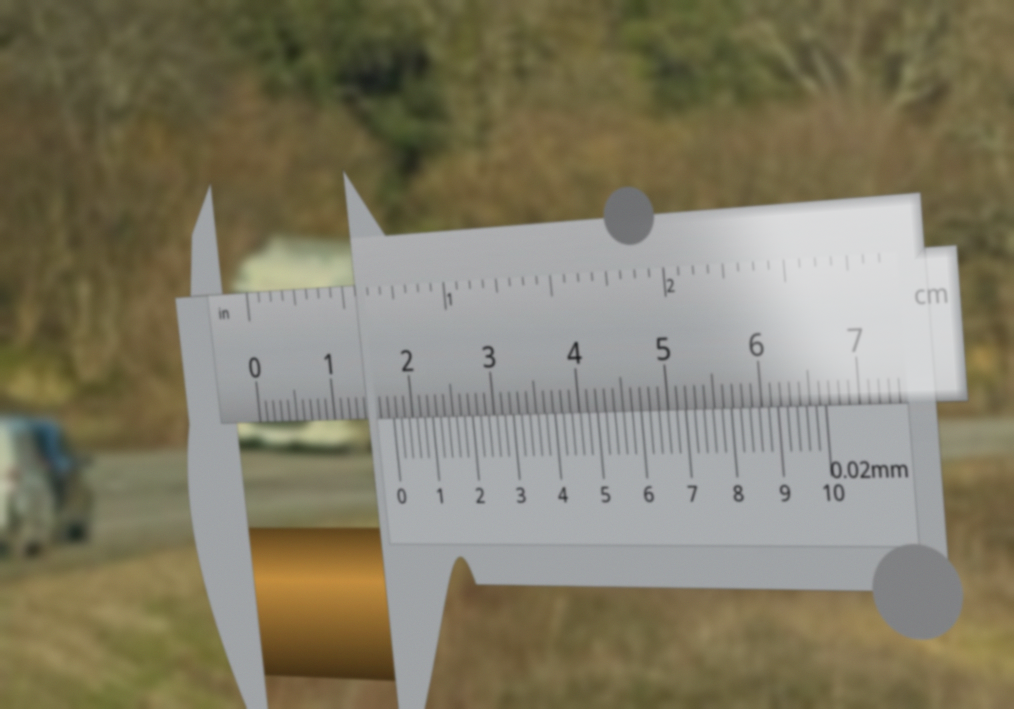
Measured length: 17.6 mm
